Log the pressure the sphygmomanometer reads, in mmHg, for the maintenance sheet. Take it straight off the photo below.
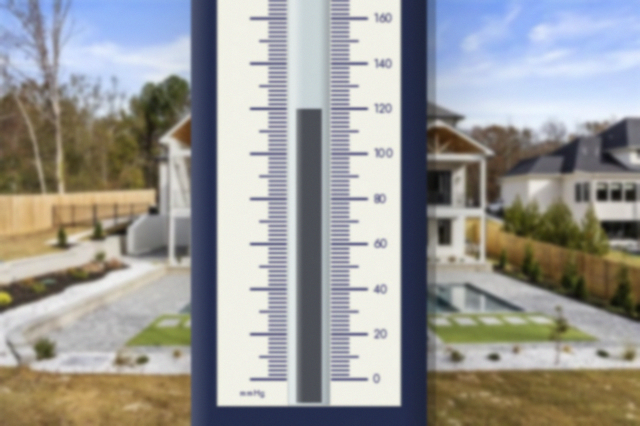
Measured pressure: 120 mmHg
